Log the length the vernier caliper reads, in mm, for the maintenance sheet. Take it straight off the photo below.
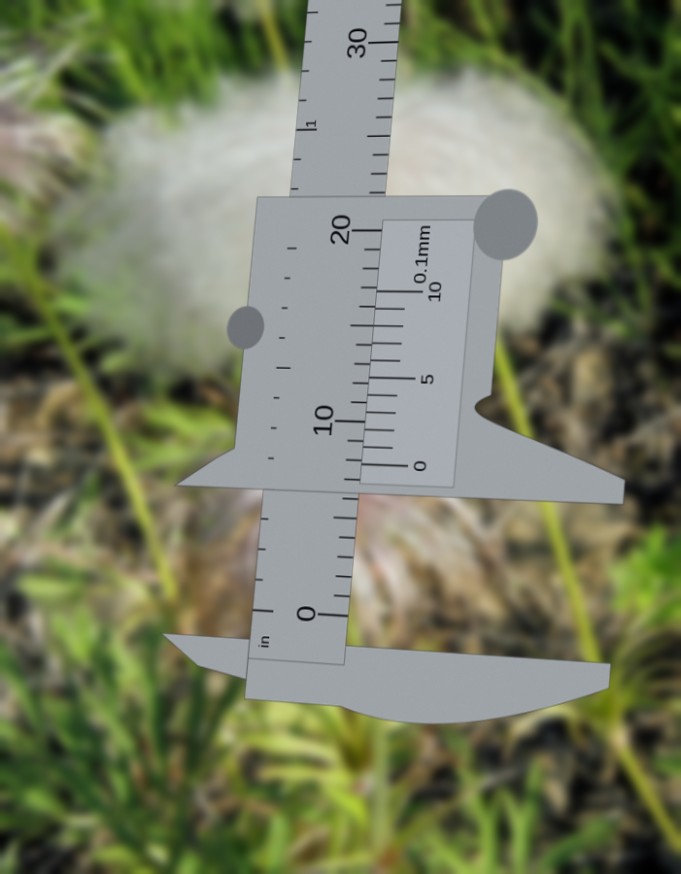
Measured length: 7.8 mm
